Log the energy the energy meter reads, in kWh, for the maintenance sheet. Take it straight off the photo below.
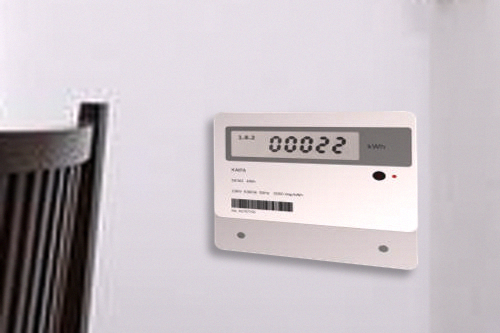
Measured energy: 22 kWh
